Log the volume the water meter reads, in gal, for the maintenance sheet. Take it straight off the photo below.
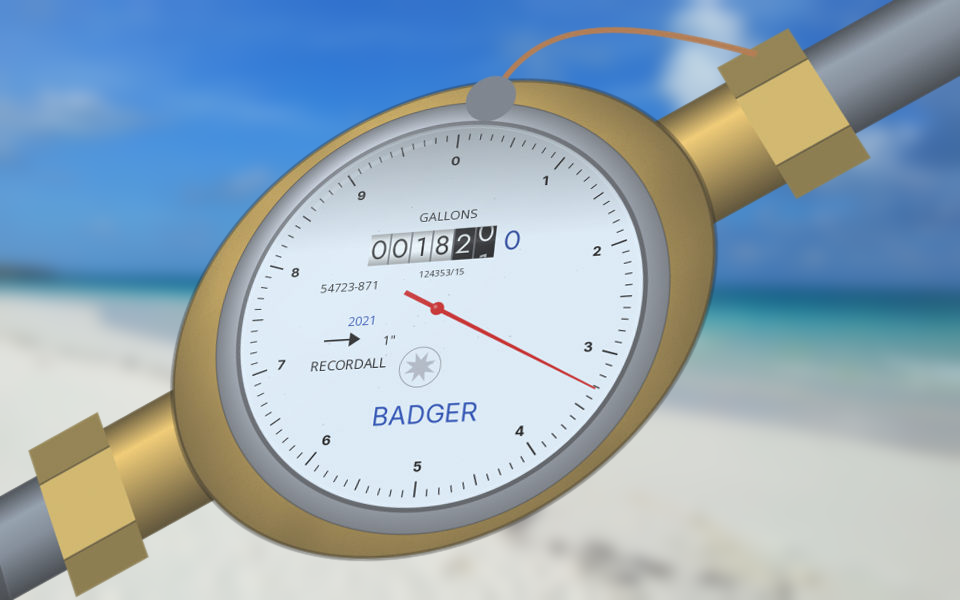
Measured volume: 18203.3 gal
